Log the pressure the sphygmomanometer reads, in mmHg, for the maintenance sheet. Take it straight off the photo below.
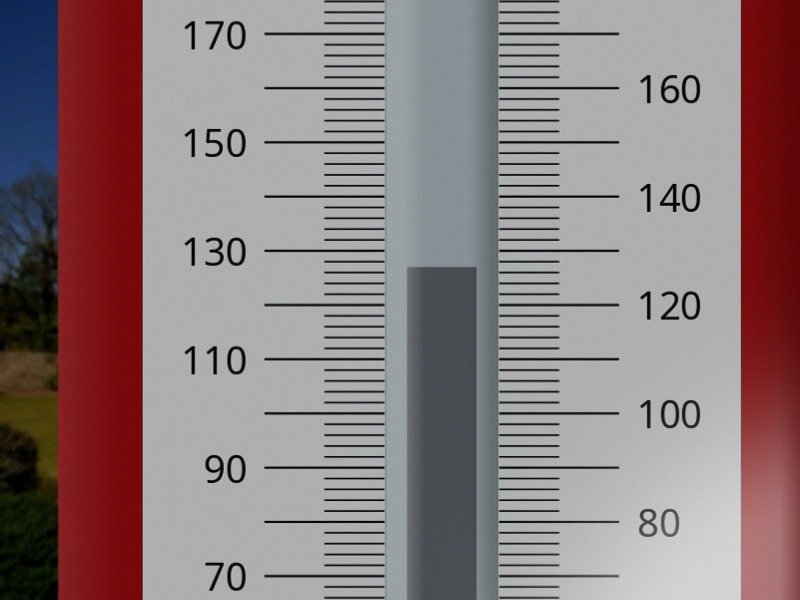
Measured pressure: 127 mmHg
